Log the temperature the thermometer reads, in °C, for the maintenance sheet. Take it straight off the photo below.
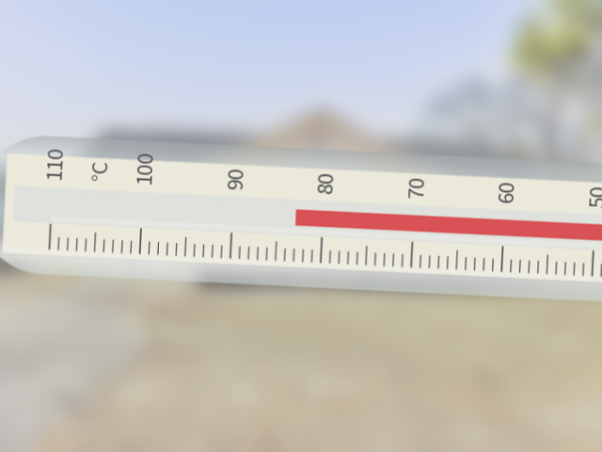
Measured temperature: 83 °C
